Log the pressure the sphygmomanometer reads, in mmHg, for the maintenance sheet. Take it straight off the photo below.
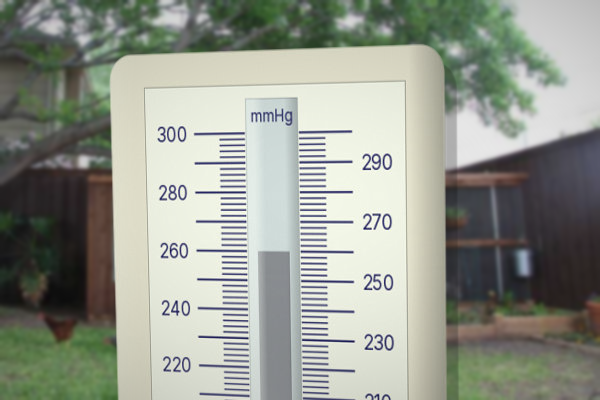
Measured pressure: 260 mmHg
